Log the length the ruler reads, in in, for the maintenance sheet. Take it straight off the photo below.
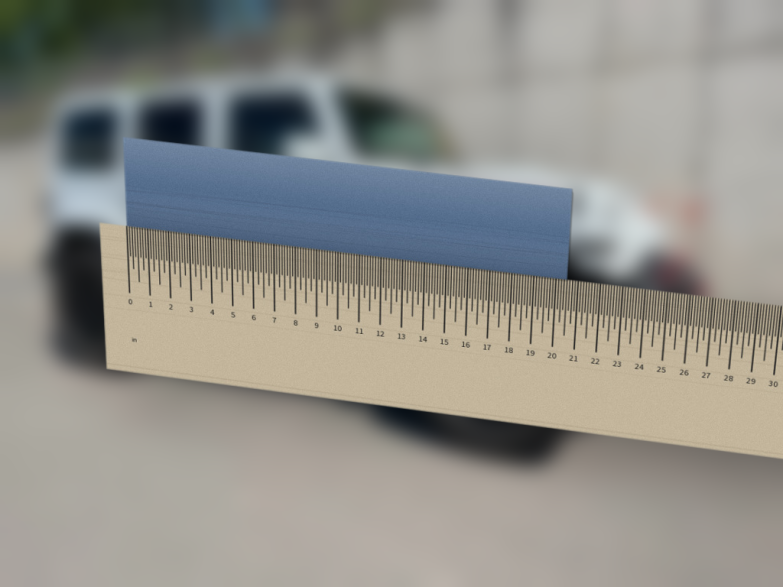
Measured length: 20.5 in
